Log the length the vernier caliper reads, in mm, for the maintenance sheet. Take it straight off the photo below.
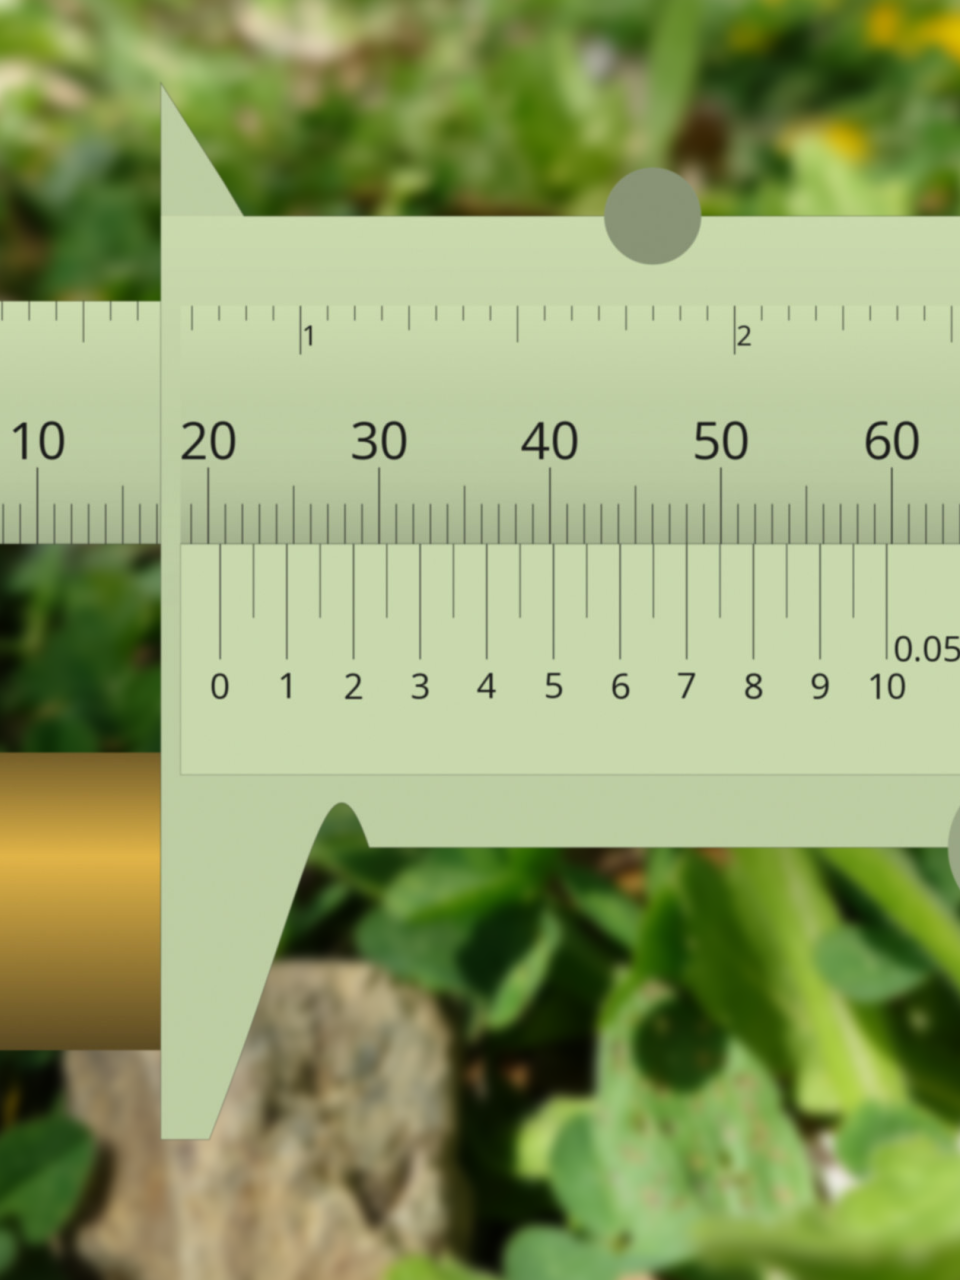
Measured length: 20.7 mm
